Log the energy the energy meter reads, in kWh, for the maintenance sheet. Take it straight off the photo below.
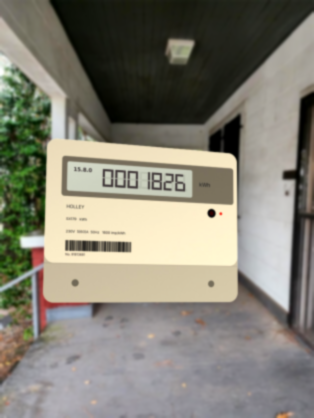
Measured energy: 1826 kWh
